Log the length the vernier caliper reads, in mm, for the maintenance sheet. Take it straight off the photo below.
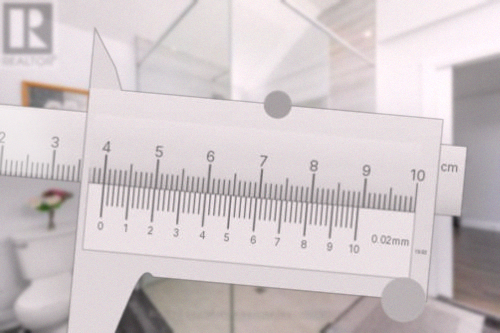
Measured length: 40.0 mm
